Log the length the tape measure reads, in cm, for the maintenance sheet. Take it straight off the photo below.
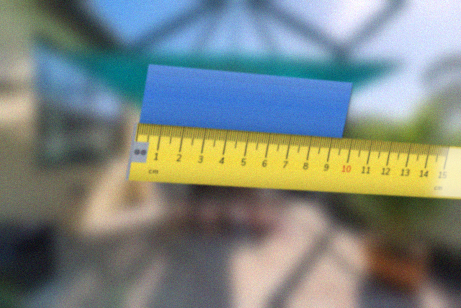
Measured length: 9.5 cm
